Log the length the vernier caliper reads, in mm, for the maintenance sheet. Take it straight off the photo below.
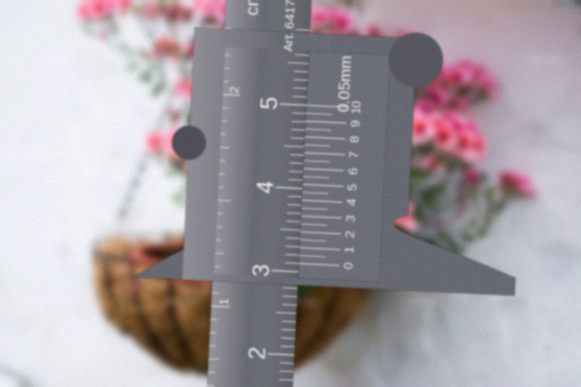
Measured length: 31.0 mm
